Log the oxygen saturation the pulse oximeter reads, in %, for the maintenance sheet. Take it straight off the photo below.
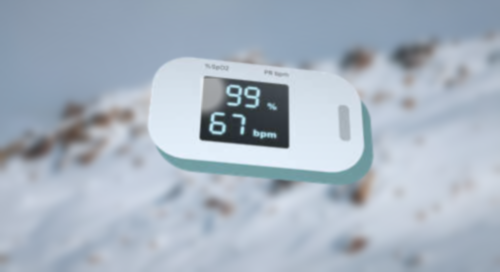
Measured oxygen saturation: 99 %
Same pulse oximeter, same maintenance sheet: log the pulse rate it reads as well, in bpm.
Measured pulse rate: 67 bpm
